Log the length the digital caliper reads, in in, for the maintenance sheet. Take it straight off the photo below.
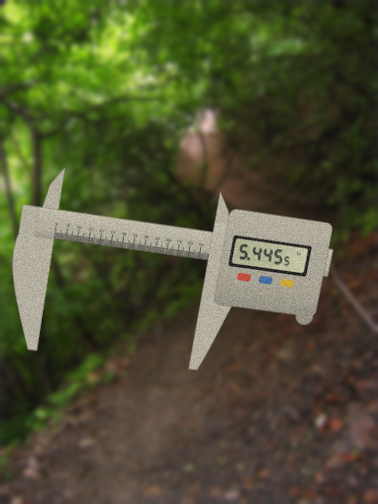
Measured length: 5.4455 in
